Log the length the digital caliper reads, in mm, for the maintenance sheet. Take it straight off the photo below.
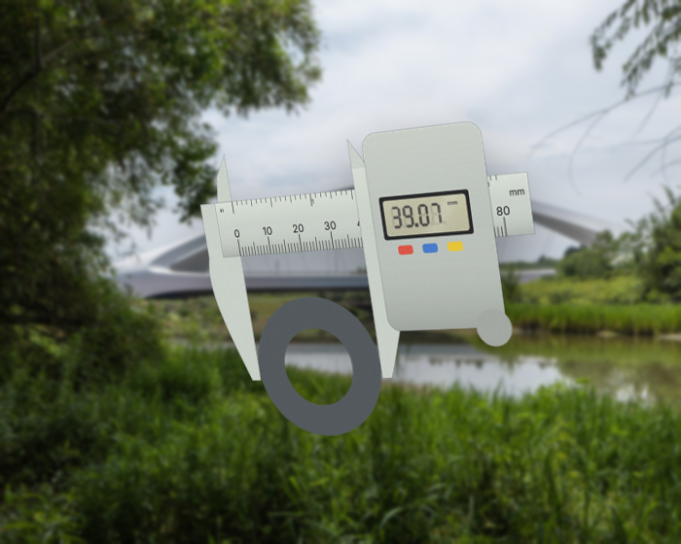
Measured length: 39.07 mm
